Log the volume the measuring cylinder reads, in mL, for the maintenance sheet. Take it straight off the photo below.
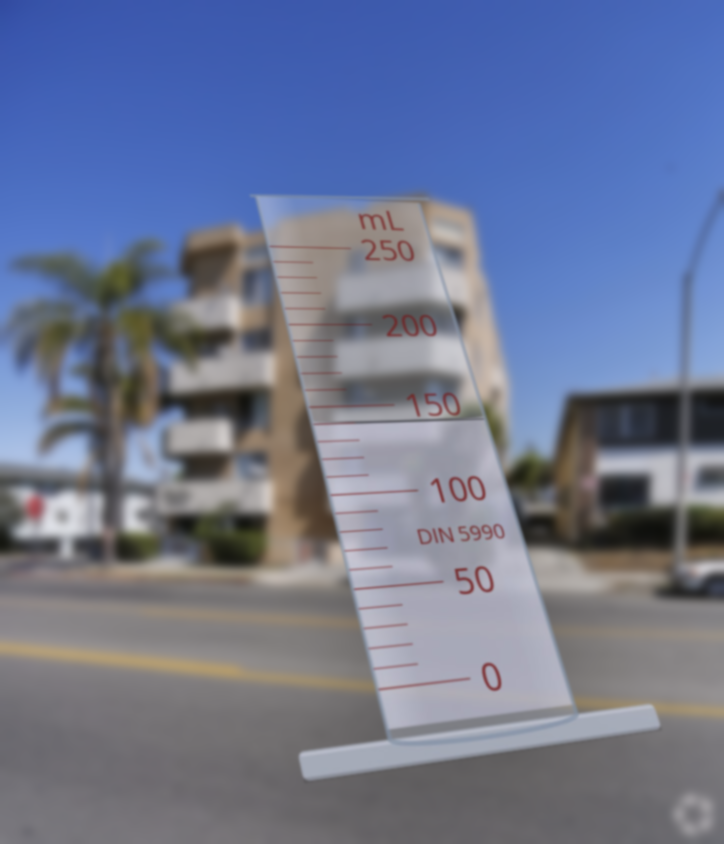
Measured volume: 140 mL
